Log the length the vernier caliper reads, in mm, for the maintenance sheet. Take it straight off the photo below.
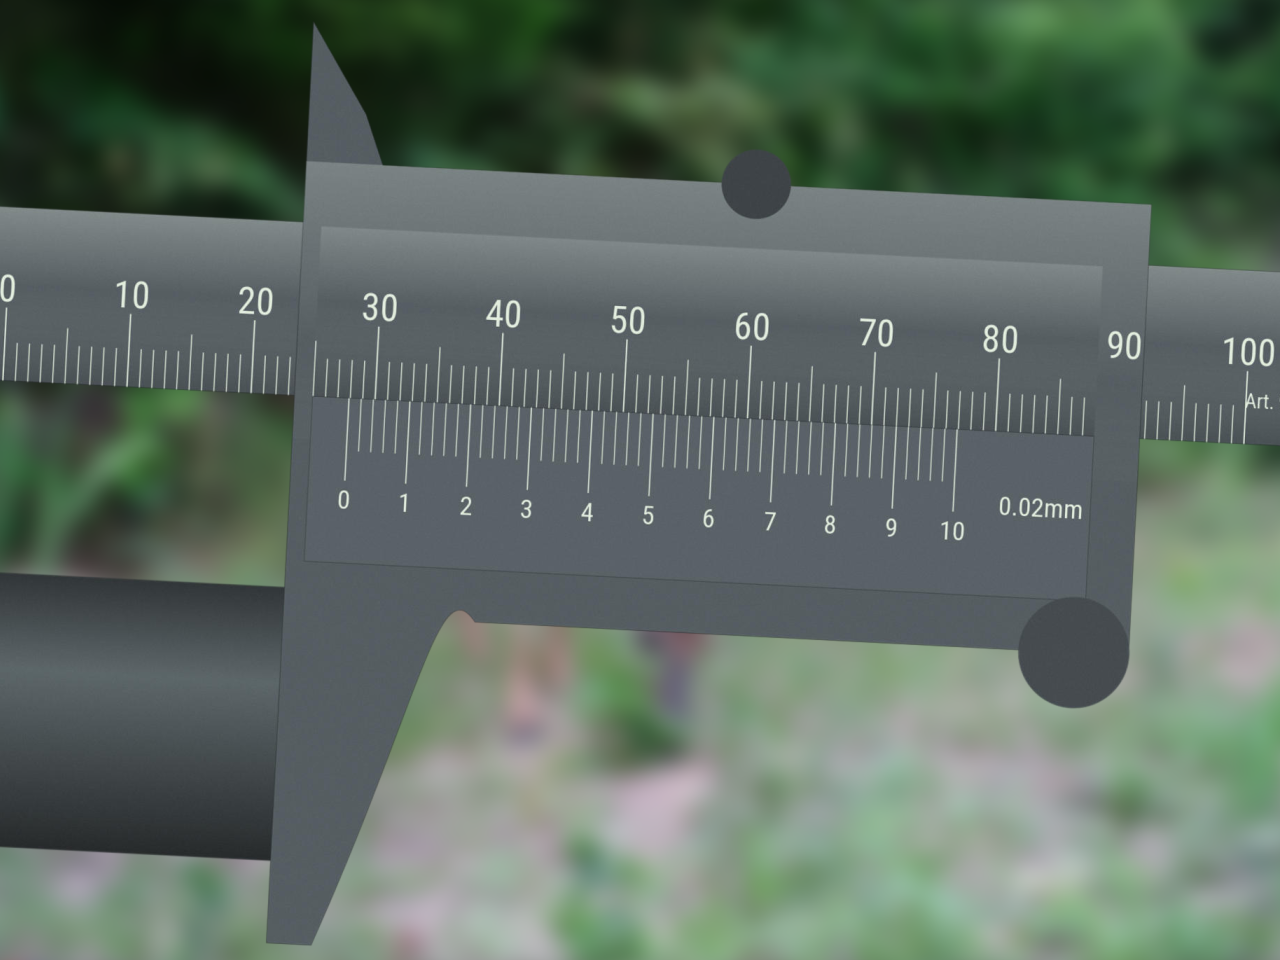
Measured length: 27.9 mm
